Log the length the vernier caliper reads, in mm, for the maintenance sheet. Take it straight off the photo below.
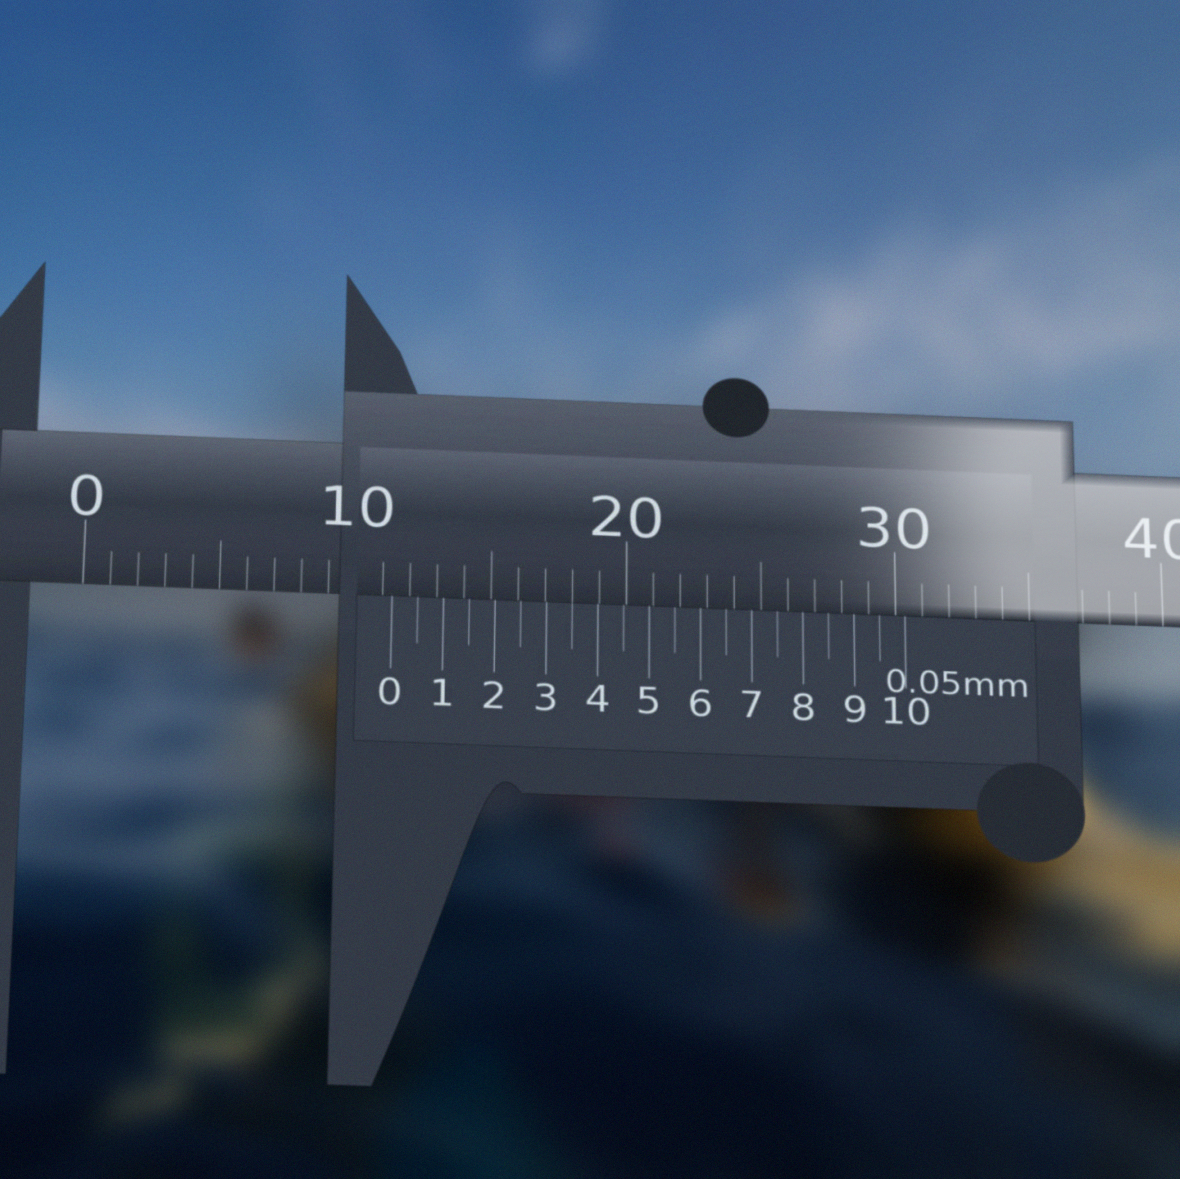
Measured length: 11.35 mm
